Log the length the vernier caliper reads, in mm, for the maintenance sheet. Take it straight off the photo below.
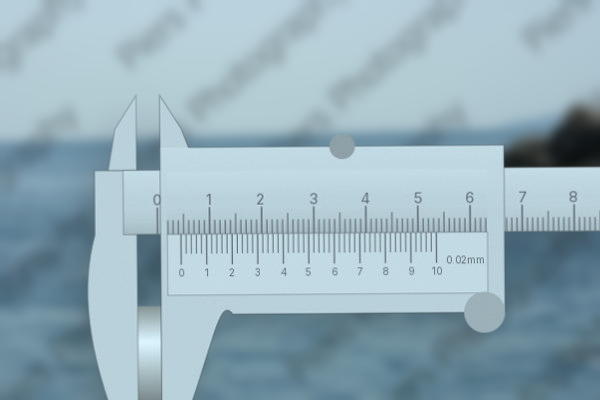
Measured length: 4.5 mm
